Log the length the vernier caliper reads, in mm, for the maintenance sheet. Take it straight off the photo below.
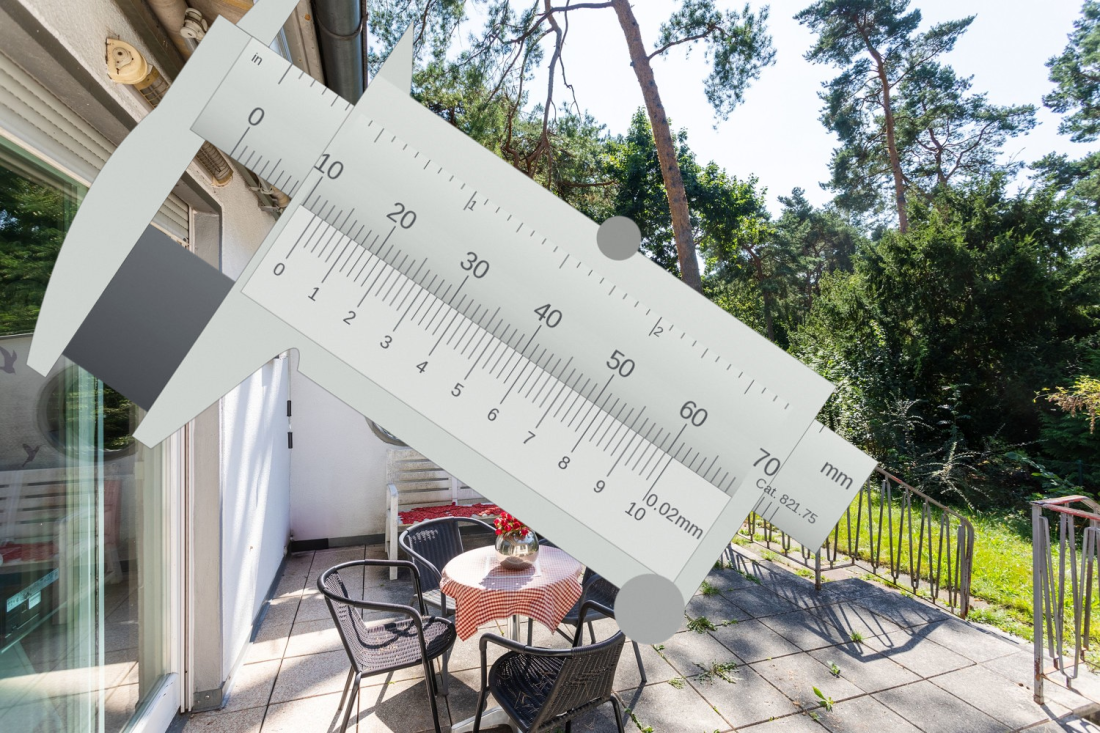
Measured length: 11.8 mm
